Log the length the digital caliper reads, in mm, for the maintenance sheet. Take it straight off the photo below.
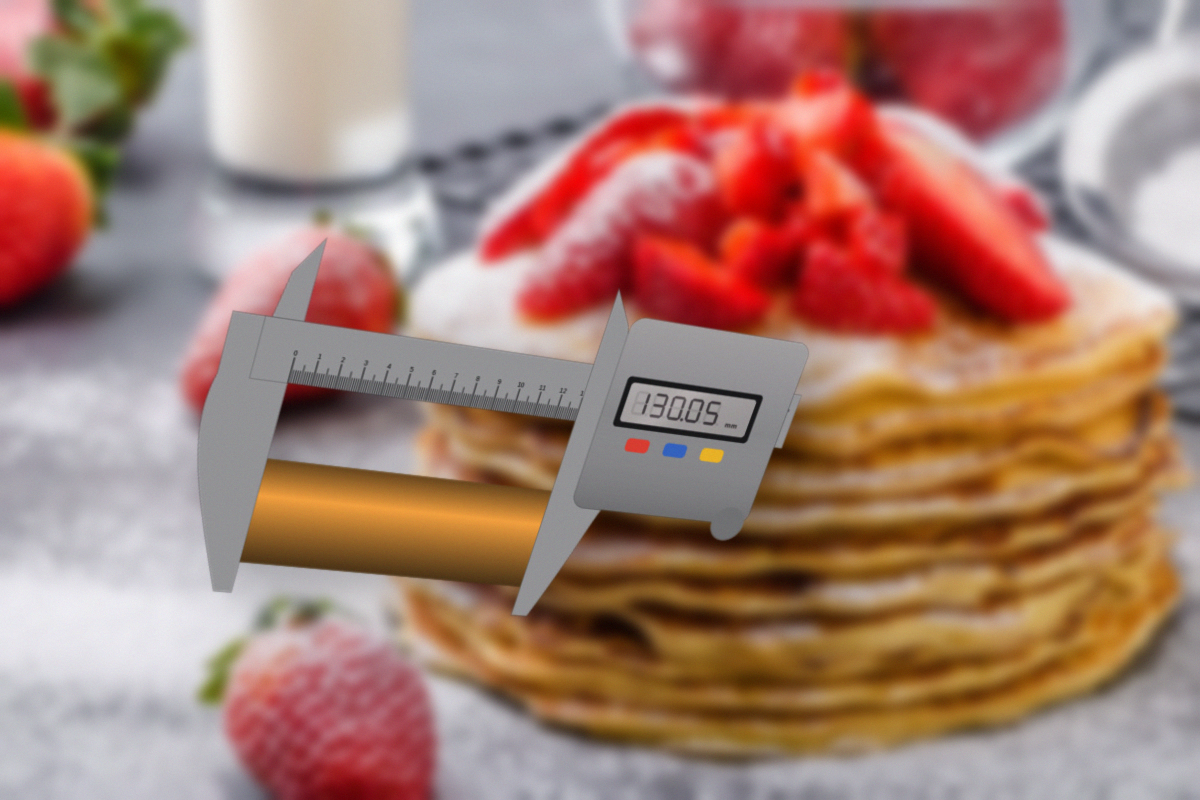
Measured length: 130.05 mm
